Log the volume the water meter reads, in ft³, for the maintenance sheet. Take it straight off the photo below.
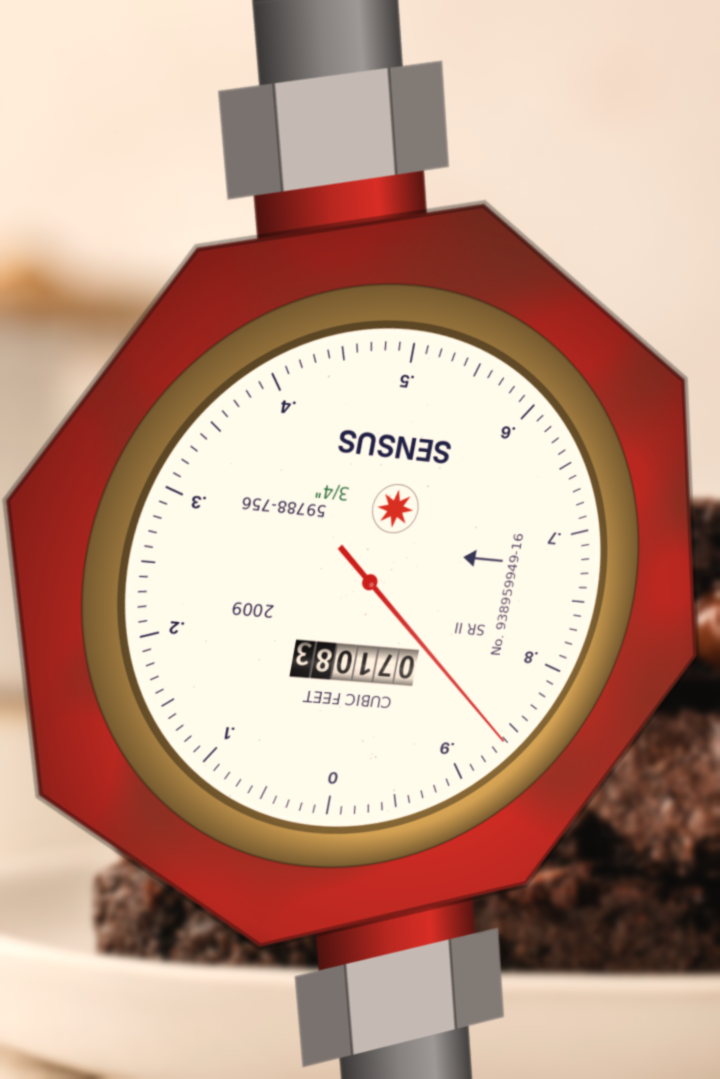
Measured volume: 71082.86 ft³
